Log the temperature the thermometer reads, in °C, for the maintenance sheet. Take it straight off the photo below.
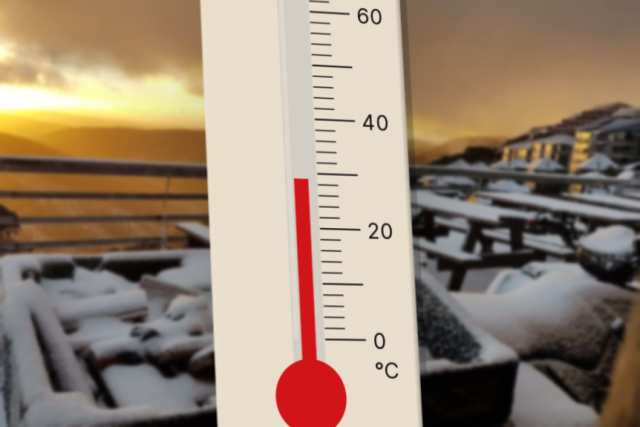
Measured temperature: 29 °C
